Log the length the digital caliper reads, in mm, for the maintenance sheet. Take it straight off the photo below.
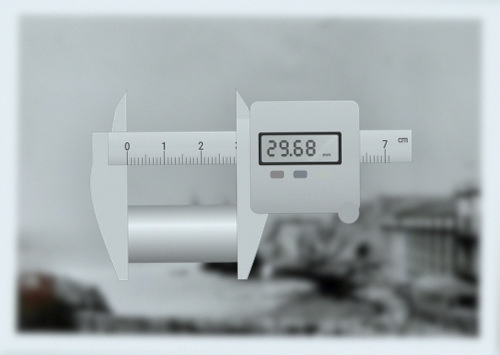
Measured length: 29.68 mm
